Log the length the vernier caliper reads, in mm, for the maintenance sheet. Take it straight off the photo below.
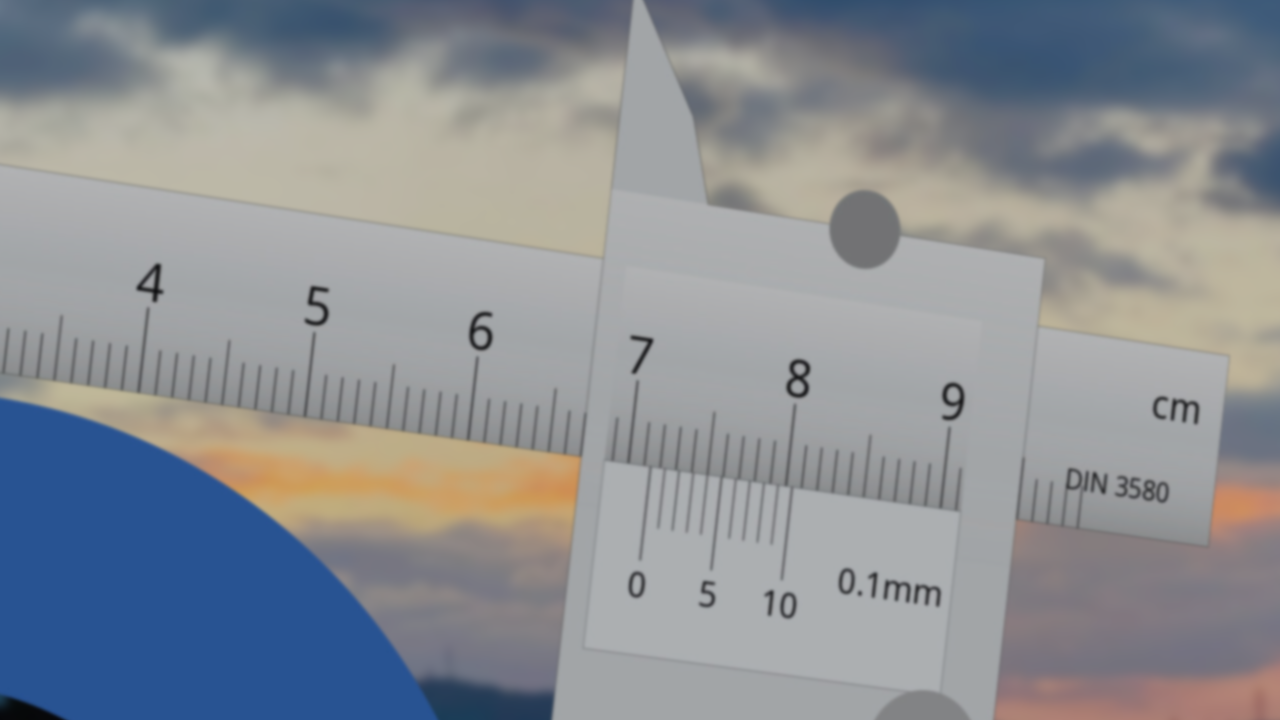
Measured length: 71.4 mm
